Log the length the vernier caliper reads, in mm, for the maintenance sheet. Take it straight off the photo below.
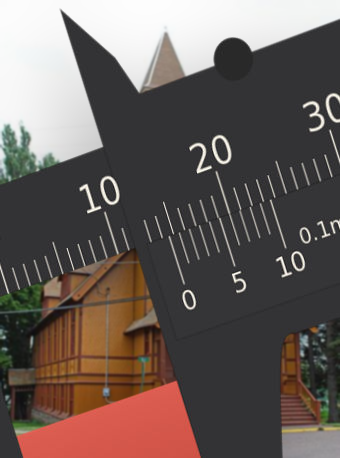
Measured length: 14.6 mm
